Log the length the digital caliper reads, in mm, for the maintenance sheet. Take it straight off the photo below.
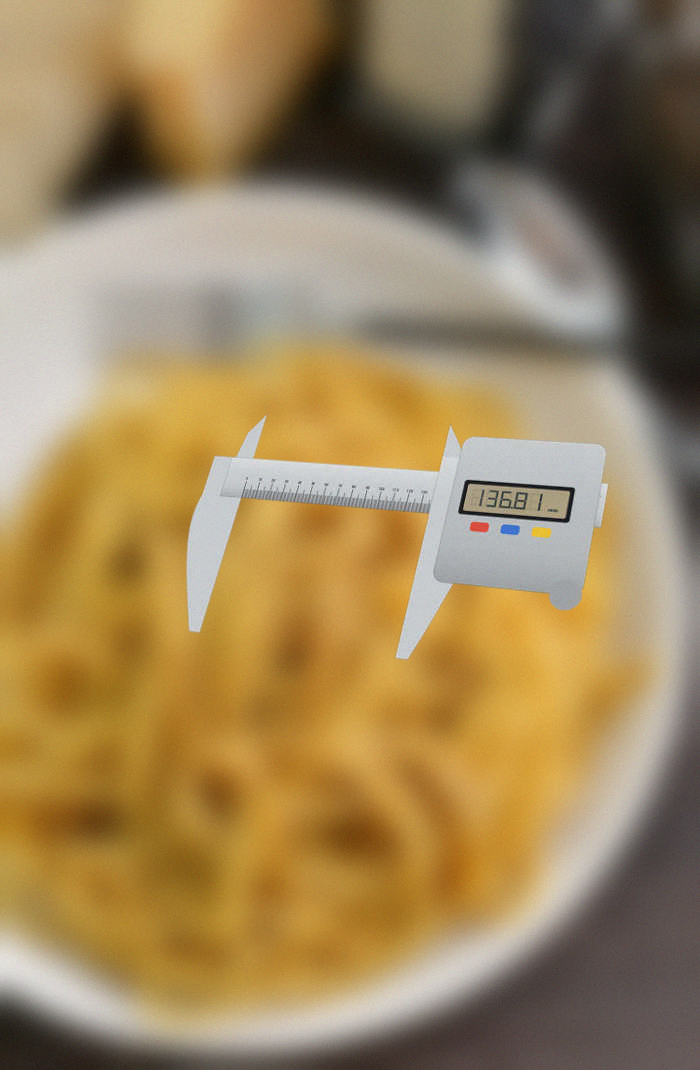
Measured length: 136.81 mm
